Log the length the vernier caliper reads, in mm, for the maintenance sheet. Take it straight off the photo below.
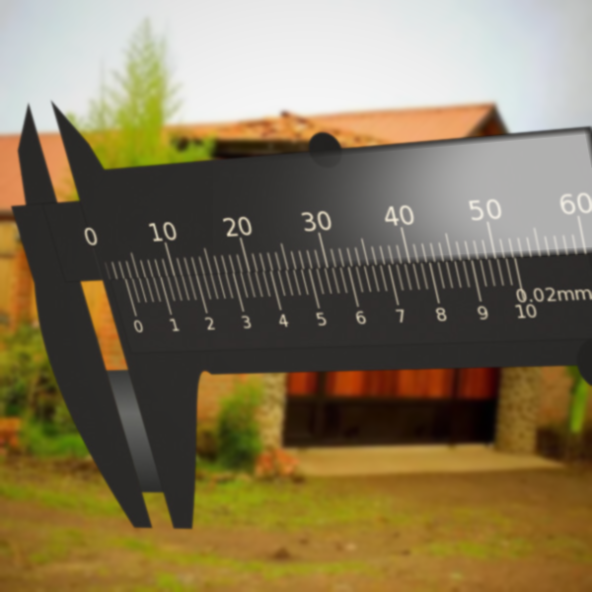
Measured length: 3.2 mm
